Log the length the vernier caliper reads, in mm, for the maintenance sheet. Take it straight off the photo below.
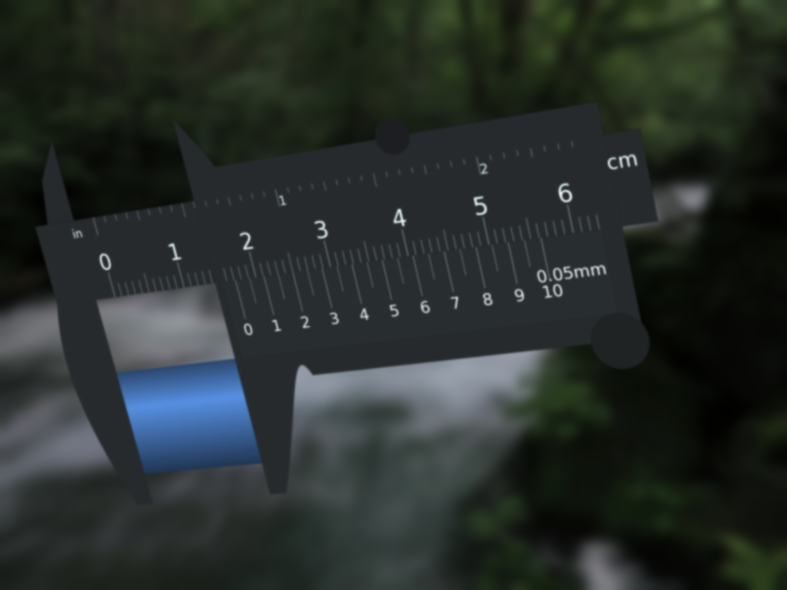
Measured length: 17.2 mm
